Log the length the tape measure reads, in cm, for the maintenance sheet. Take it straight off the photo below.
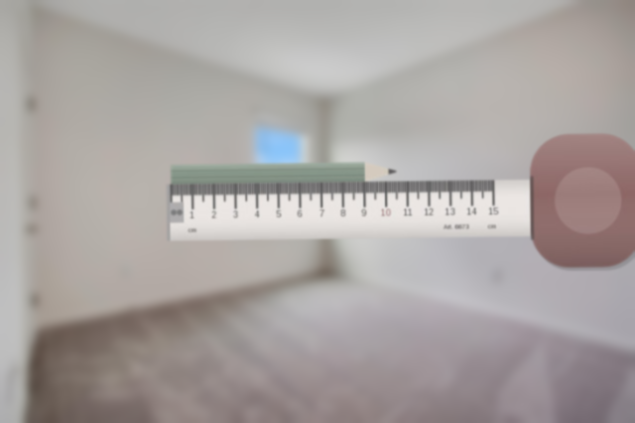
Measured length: 10.5 cm
